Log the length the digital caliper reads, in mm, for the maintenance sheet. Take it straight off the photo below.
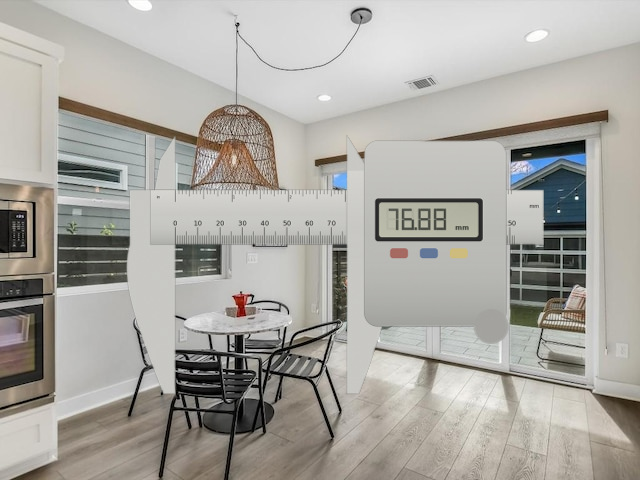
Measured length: 76.88 mm
